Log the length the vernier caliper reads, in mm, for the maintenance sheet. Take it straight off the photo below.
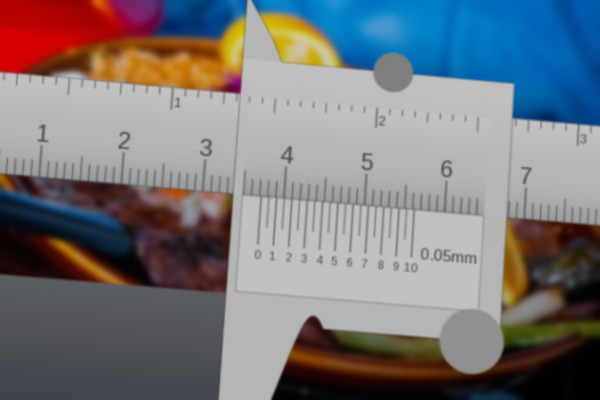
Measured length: 37.2 mm
